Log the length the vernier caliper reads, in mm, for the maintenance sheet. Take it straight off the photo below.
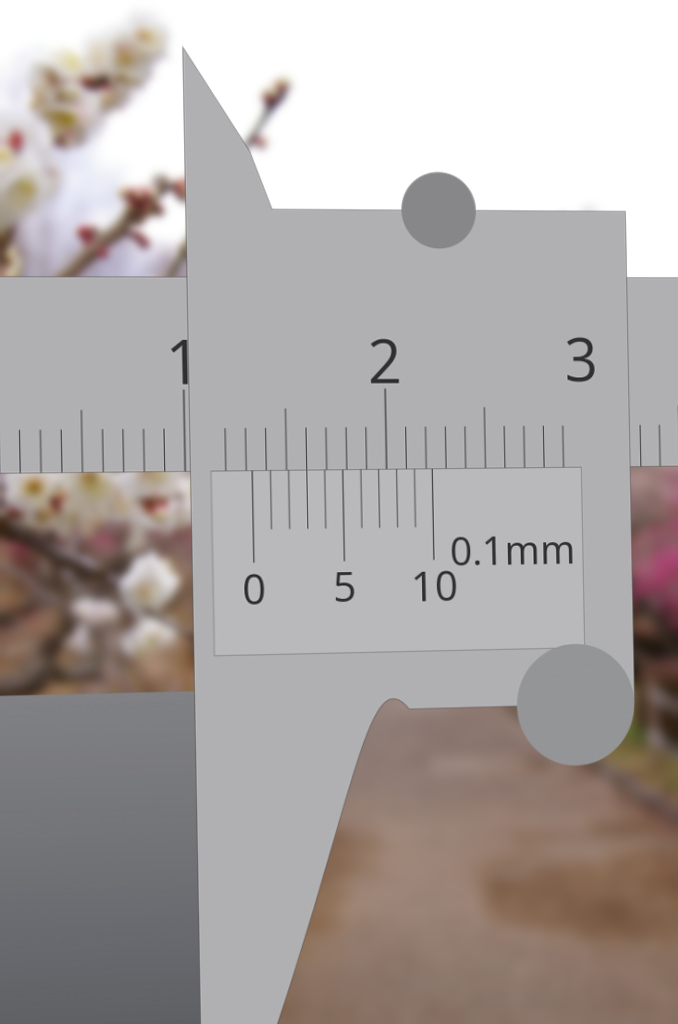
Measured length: 13.3 mm
